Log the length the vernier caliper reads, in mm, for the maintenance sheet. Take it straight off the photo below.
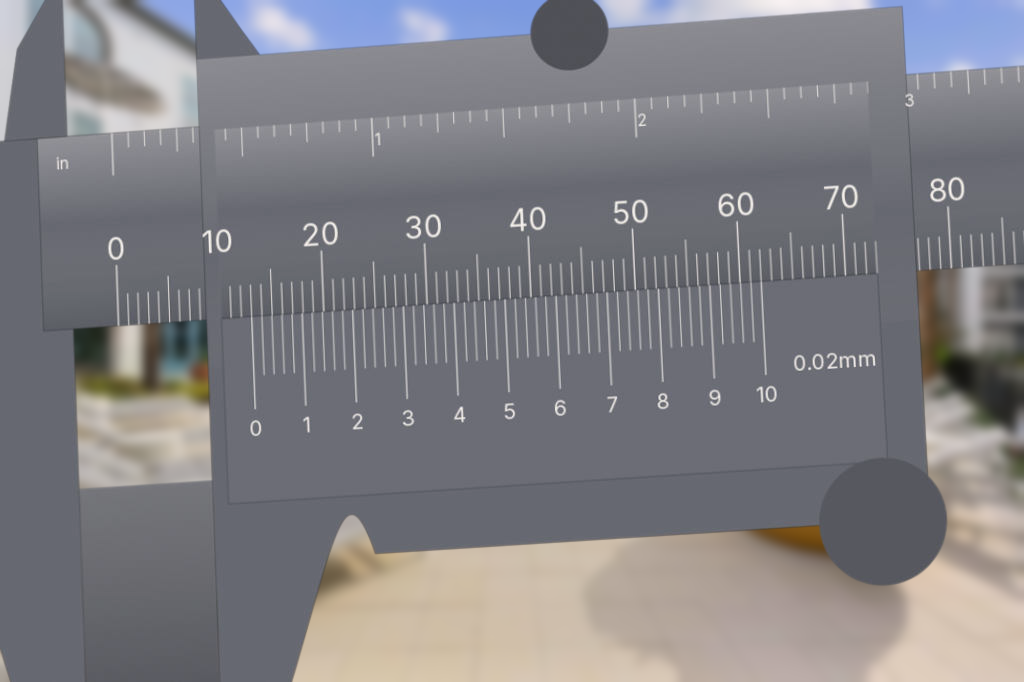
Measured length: 13.0 mm
